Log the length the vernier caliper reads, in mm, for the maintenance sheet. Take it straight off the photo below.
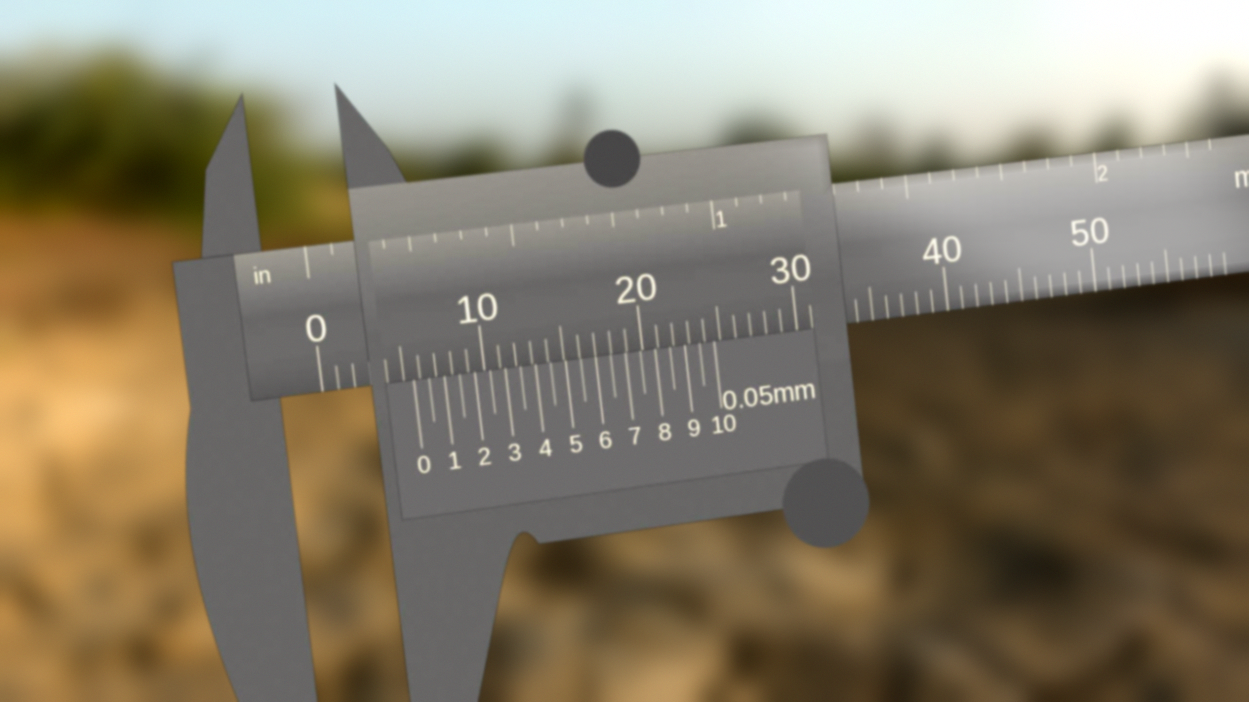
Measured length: 5.6 mm
